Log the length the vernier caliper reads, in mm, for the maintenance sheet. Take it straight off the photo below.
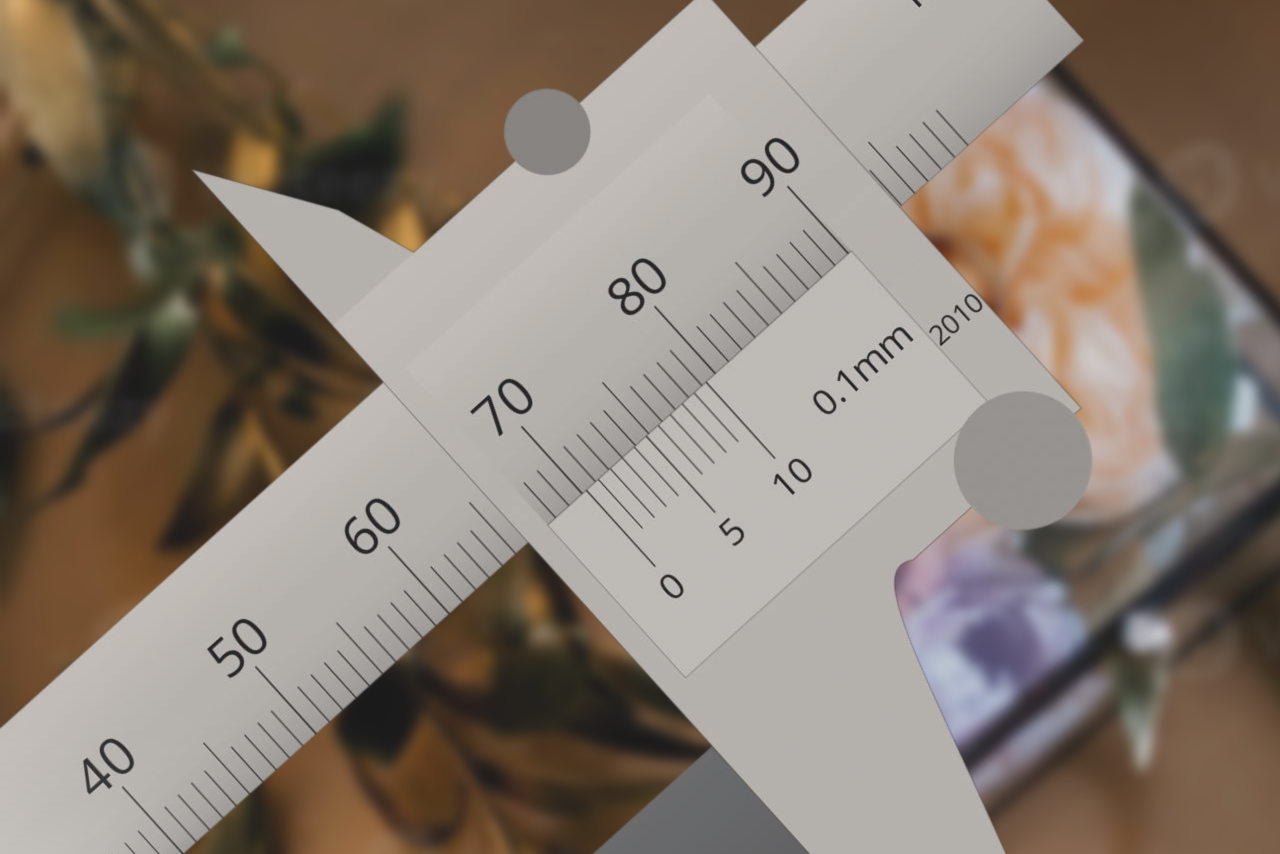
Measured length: 70.3 mm
